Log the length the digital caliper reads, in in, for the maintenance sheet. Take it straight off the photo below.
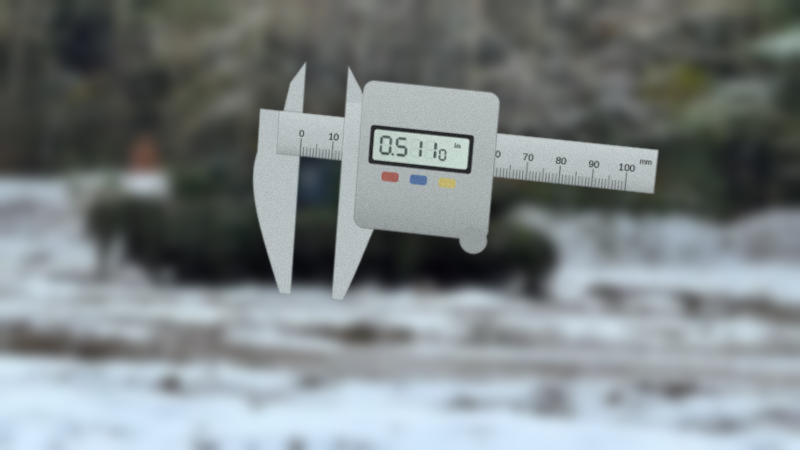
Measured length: 0.5110 in
